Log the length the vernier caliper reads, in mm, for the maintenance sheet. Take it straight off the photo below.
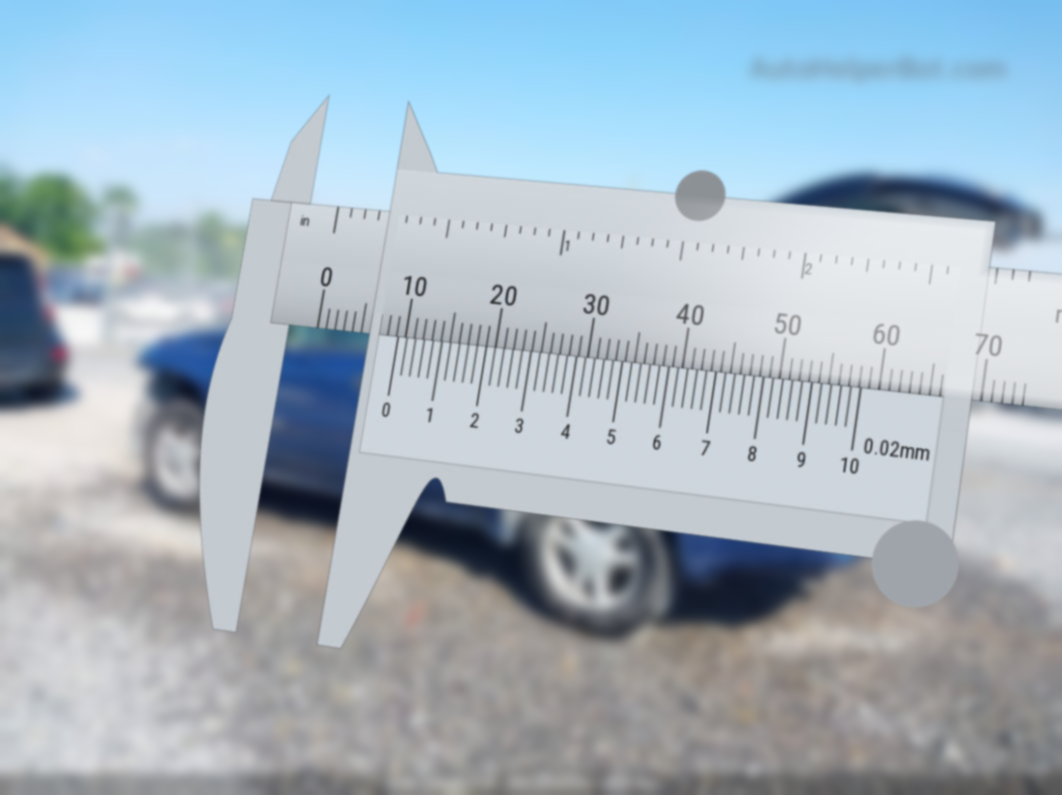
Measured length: 9.2 mm
